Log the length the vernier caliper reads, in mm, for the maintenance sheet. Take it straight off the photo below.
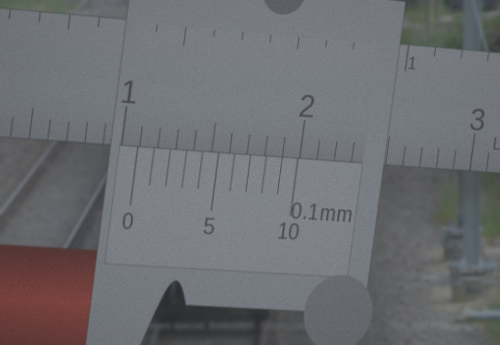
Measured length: 10.9 mm
